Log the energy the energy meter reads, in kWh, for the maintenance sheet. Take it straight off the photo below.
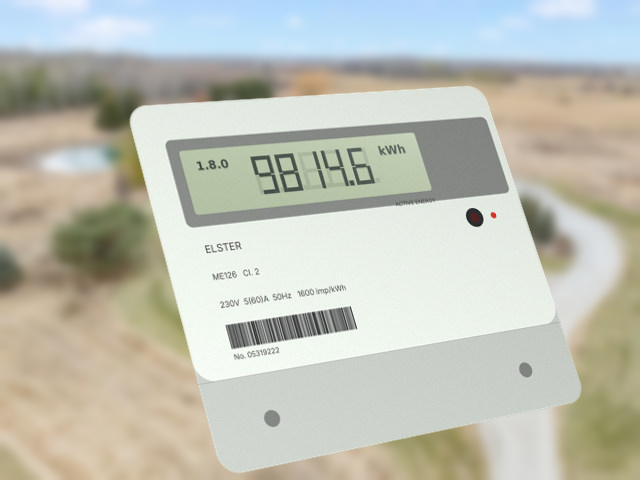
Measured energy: 9814.6 kWh
